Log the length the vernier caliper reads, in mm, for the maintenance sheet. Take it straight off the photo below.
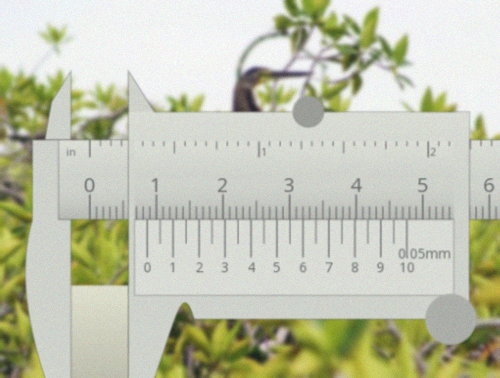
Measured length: 8.6 mm
